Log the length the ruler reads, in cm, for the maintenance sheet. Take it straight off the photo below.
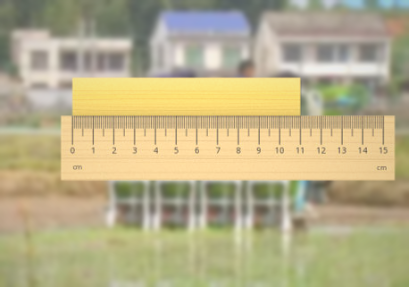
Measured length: 11 cm
